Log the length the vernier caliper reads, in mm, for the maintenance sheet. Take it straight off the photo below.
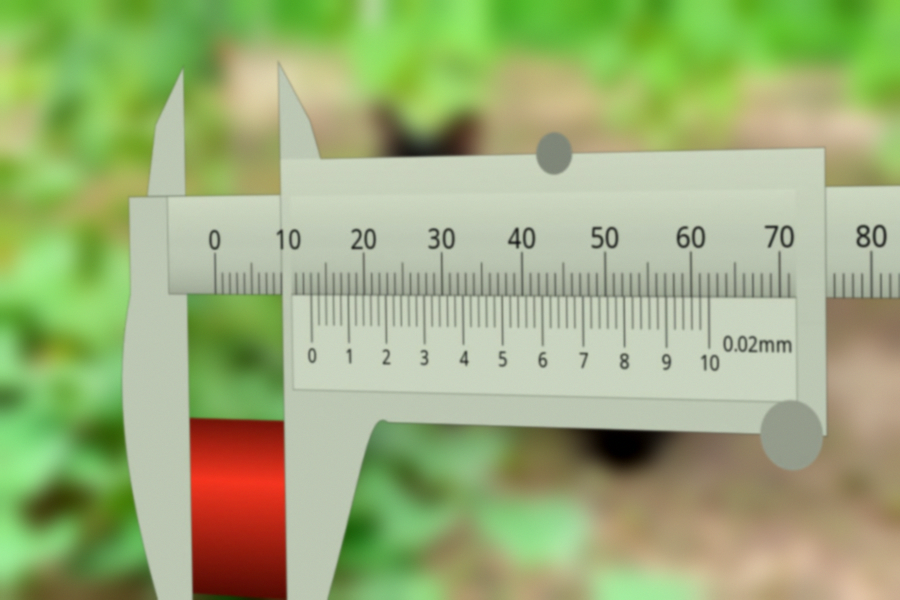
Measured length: 13.0 mm
